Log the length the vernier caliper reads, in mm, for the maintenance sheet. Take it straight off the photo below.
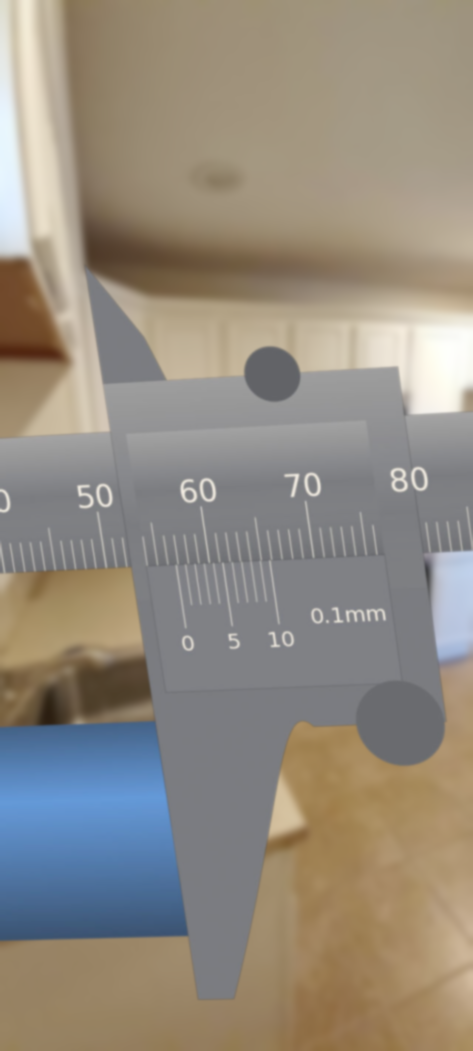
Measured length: 56.8 mm
